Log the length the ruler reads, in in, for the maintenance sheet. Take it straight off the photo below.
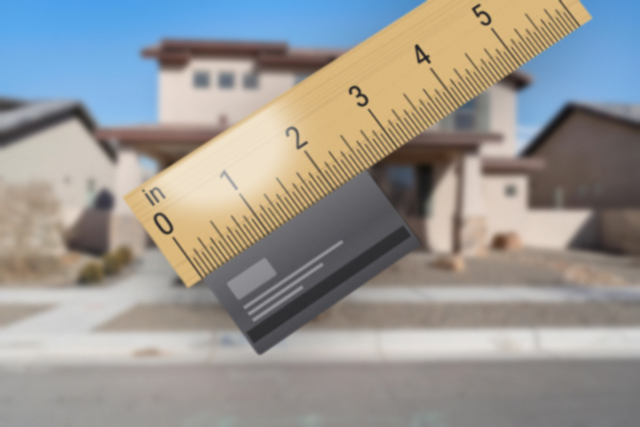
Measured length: 2.5 in
